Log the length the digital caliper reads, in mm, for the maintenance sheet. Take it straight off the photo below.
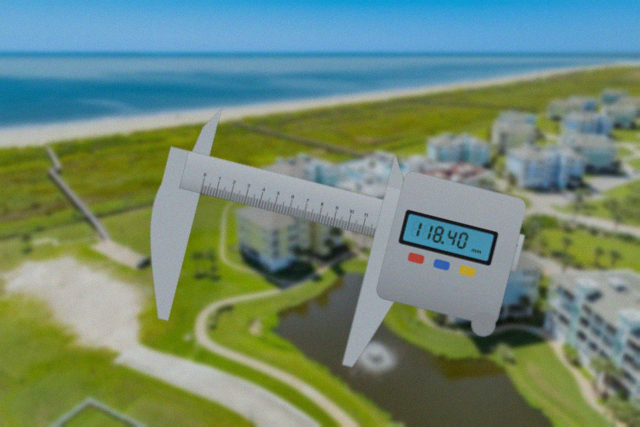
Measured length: 118.40 mm
